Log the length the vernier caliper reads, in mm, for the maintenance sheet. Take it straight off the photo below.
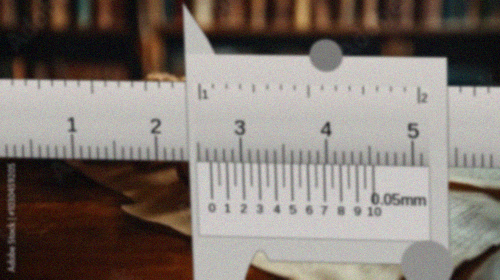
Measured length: 26.4 mm
